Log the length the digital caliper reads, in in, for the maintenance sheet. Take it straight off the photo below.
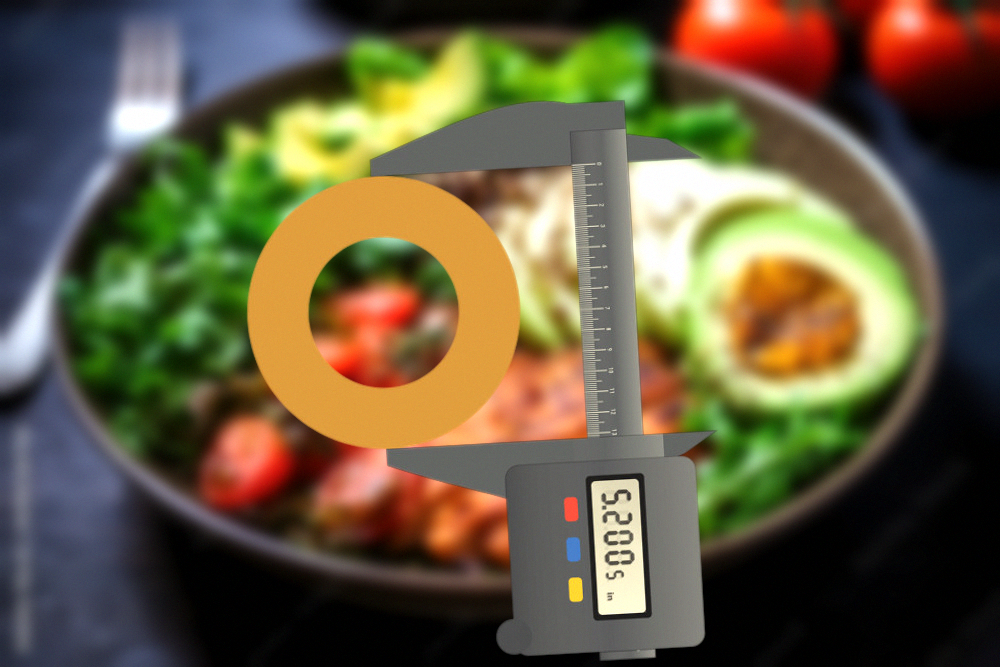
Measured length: 5.2005 in
